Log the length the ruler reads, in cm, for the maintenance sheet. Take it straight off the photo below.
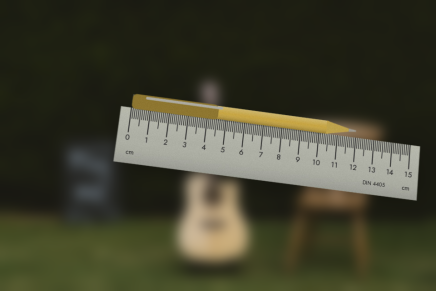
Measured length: 12 cm
